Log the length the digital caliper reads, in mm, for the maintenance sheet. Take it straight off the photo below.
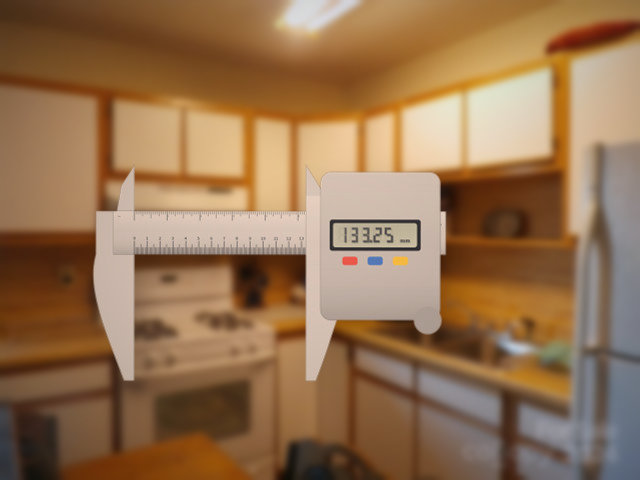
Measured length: 133.25 mm
